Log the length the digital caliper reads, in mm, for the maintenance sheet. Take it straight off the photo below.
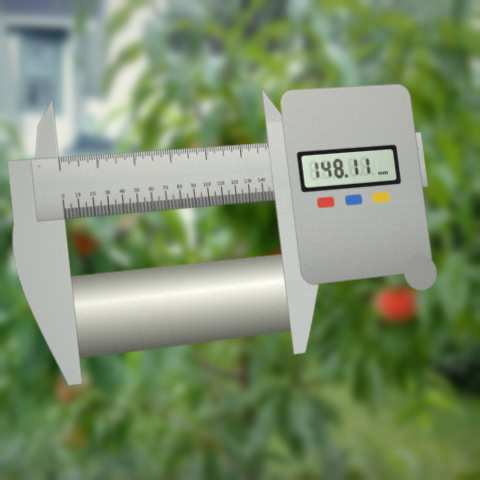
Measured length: 148.11 mm
